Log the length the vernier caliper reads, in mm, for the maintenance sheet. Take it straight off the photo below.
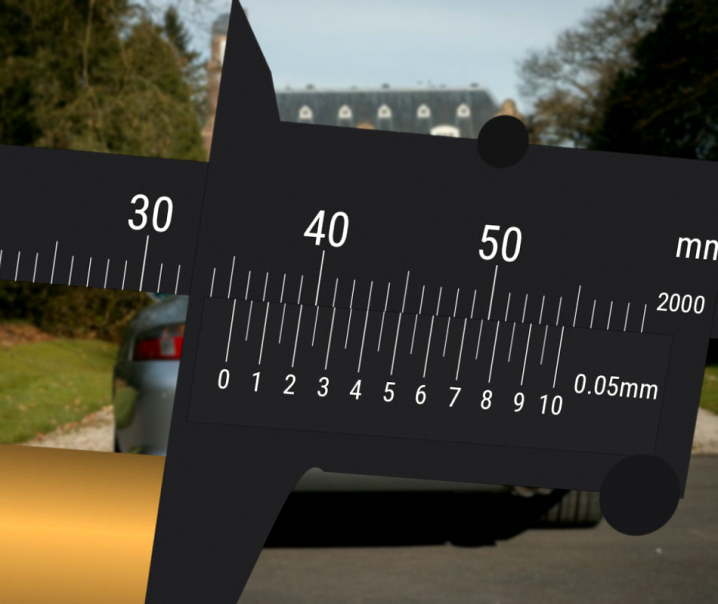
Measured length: 35.4 mm
